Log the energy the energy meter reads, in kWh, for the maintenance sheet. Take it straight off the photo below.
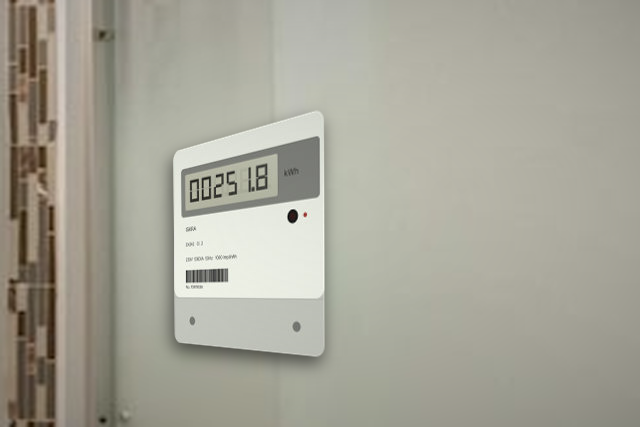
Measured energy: 251.8 kWh
